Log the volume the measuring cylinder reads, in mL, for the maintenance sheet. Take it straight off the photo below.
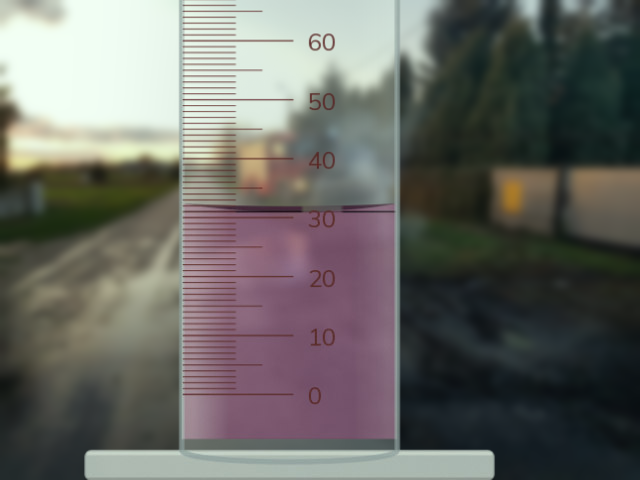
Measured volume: 31 mL
